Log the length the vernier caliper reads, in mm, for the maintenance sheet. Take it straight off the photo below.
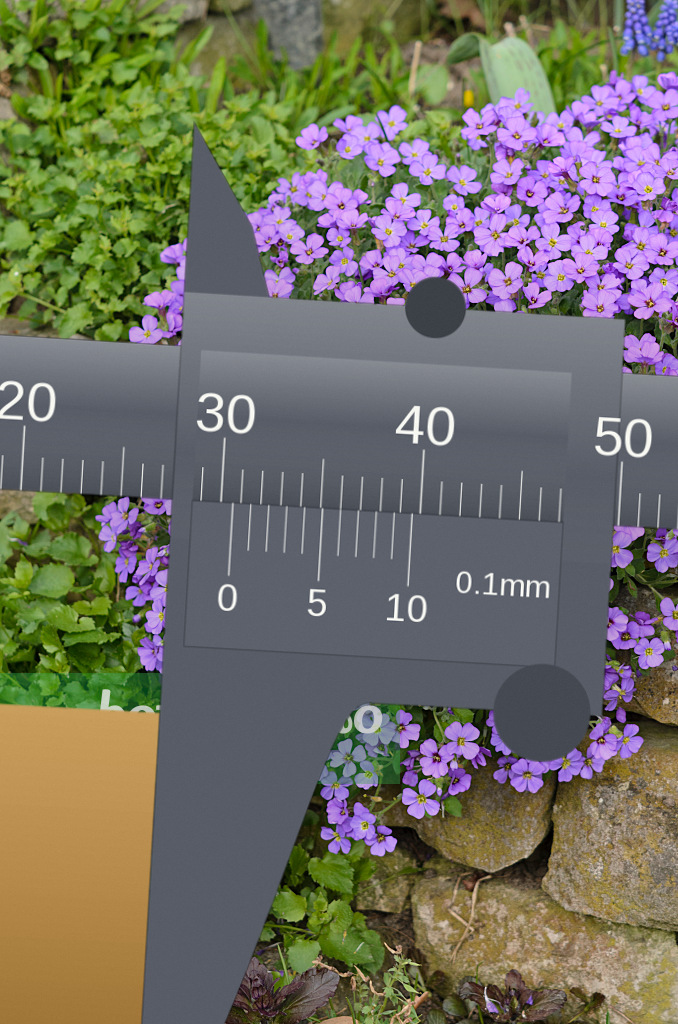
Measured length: 30.6 mm
